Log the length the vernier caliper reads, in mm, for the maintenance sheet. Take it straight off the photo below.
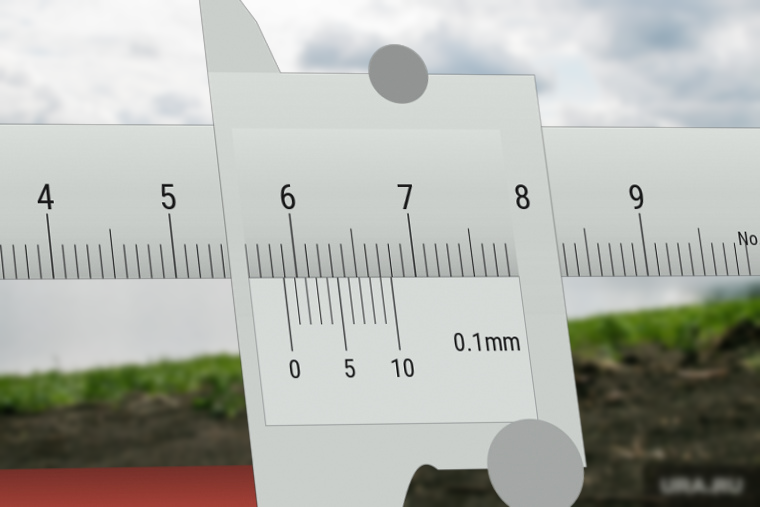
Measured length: 58.9 mm
